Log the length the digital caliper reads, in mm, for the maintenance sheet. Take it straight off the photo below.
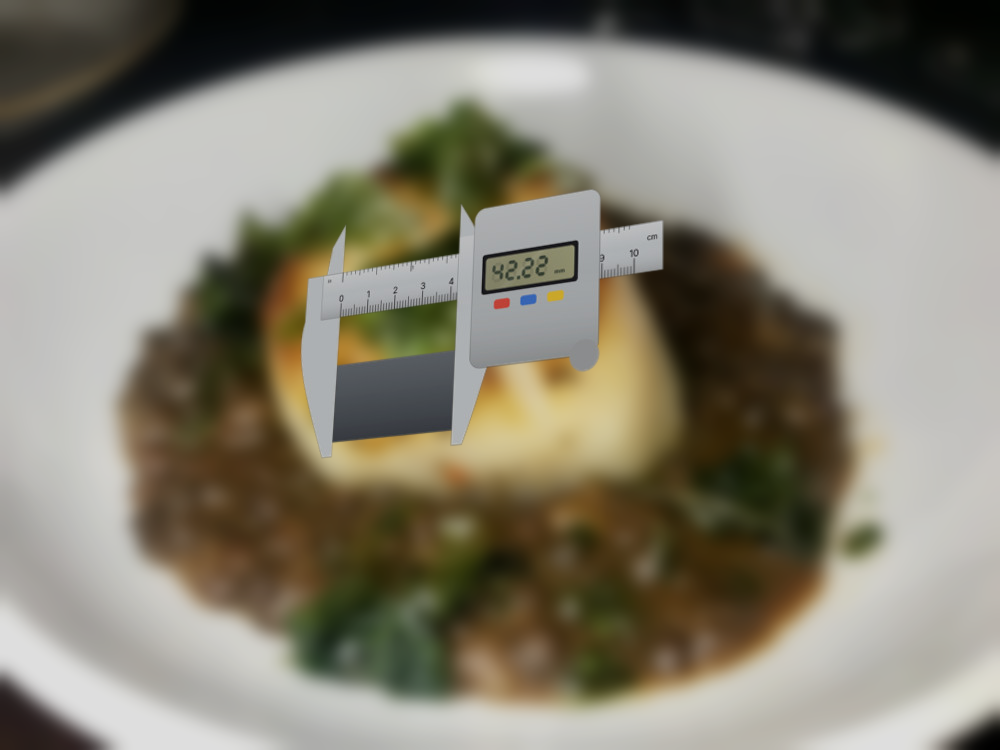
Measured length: 42.22 mm
